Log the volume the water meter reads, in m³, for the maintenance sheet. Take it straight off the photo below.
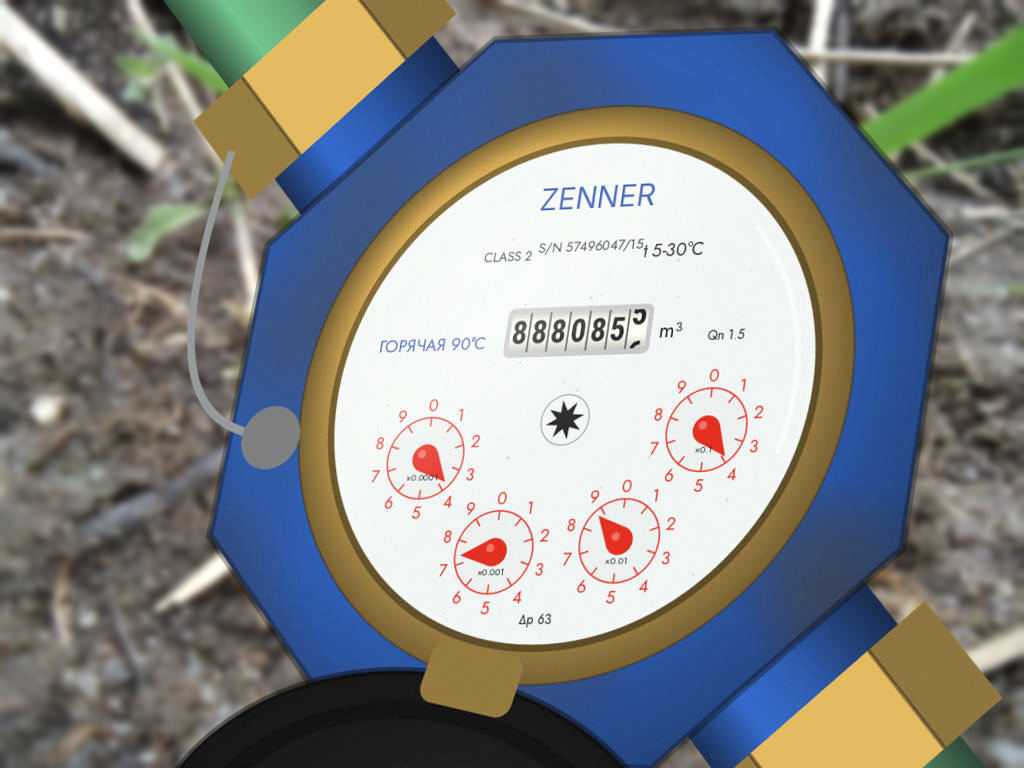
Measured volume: 8880855.3873 m³
